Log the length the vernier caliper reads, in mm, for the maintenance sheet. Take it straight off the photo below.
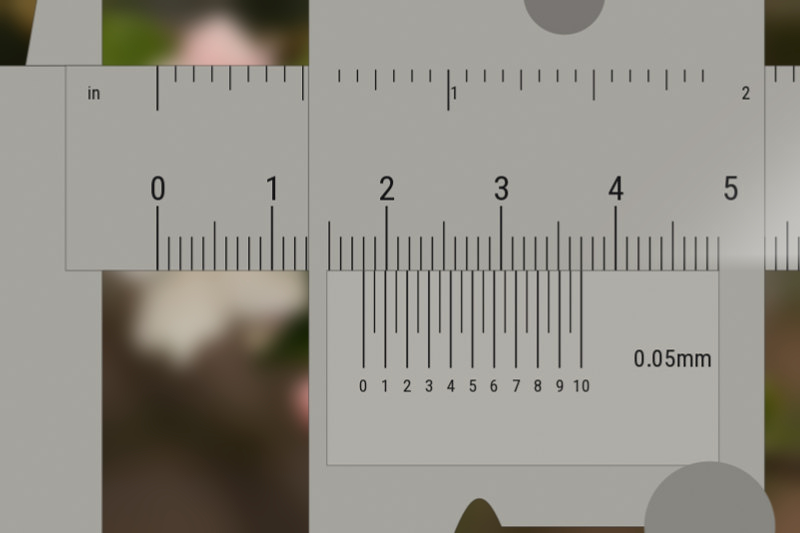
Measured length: 18.0 mm
